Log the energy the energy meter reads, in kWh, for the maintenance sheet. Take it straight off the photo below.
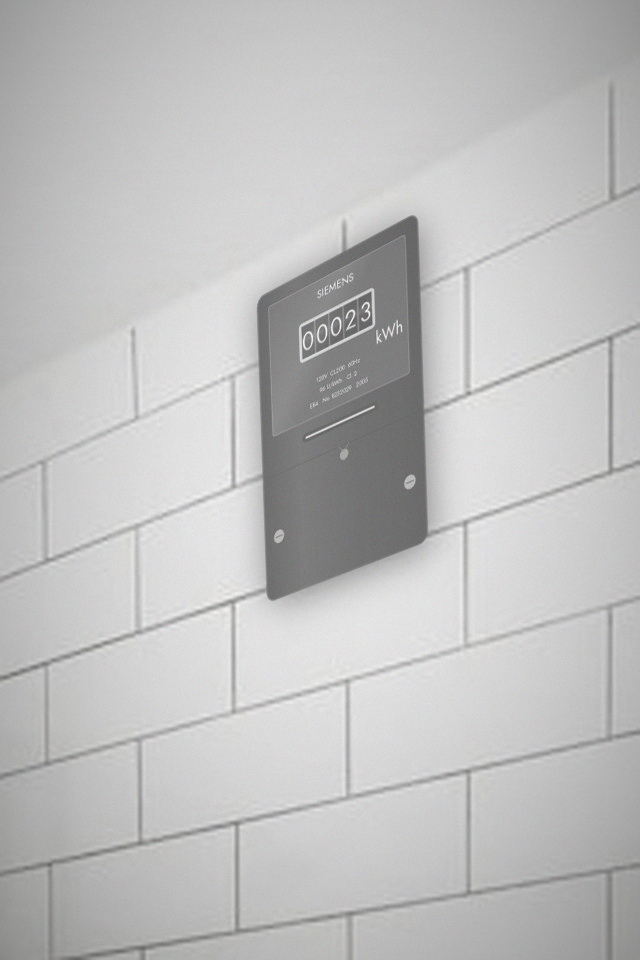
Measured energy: 23 kWh
